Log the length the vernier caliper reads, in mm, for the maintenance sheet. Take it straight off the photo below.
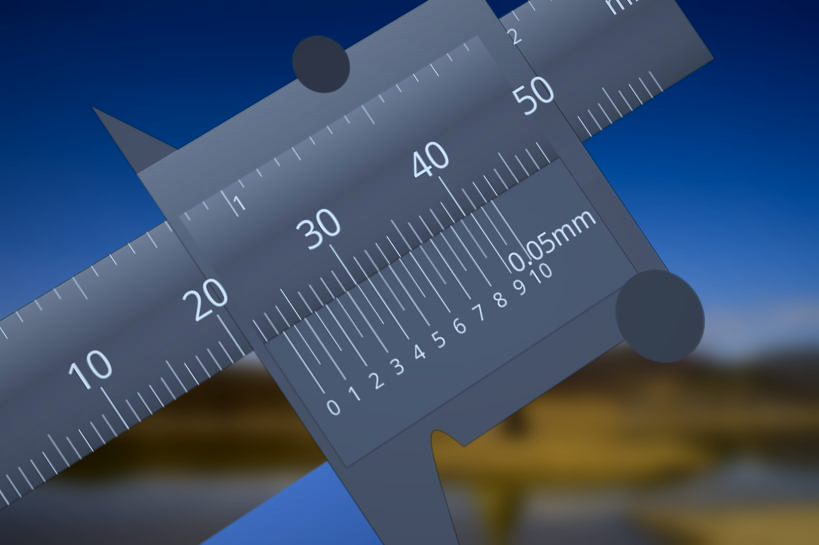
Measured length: 23.4 mm
